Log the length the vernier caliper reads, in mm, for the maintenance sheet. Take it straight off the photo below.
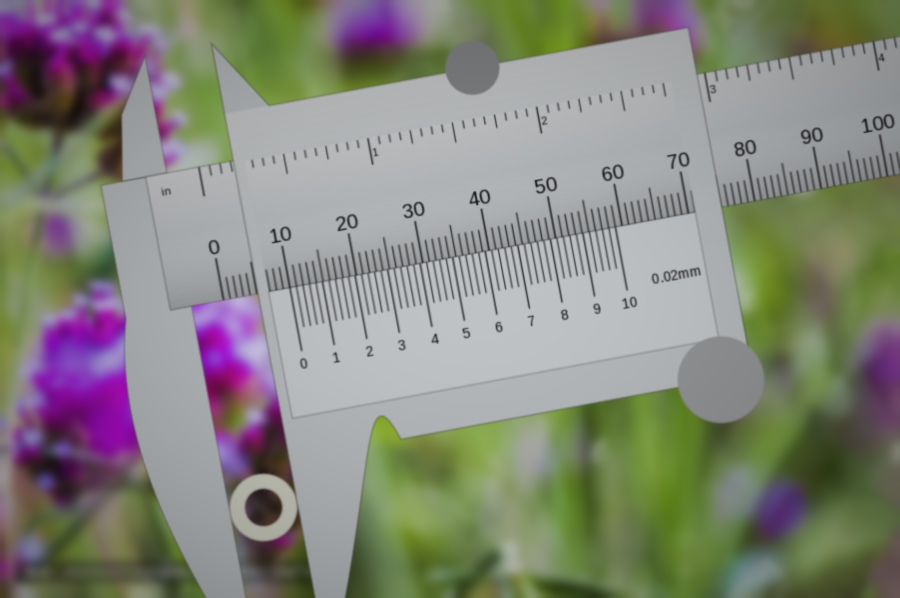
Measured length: 10.0 mm
